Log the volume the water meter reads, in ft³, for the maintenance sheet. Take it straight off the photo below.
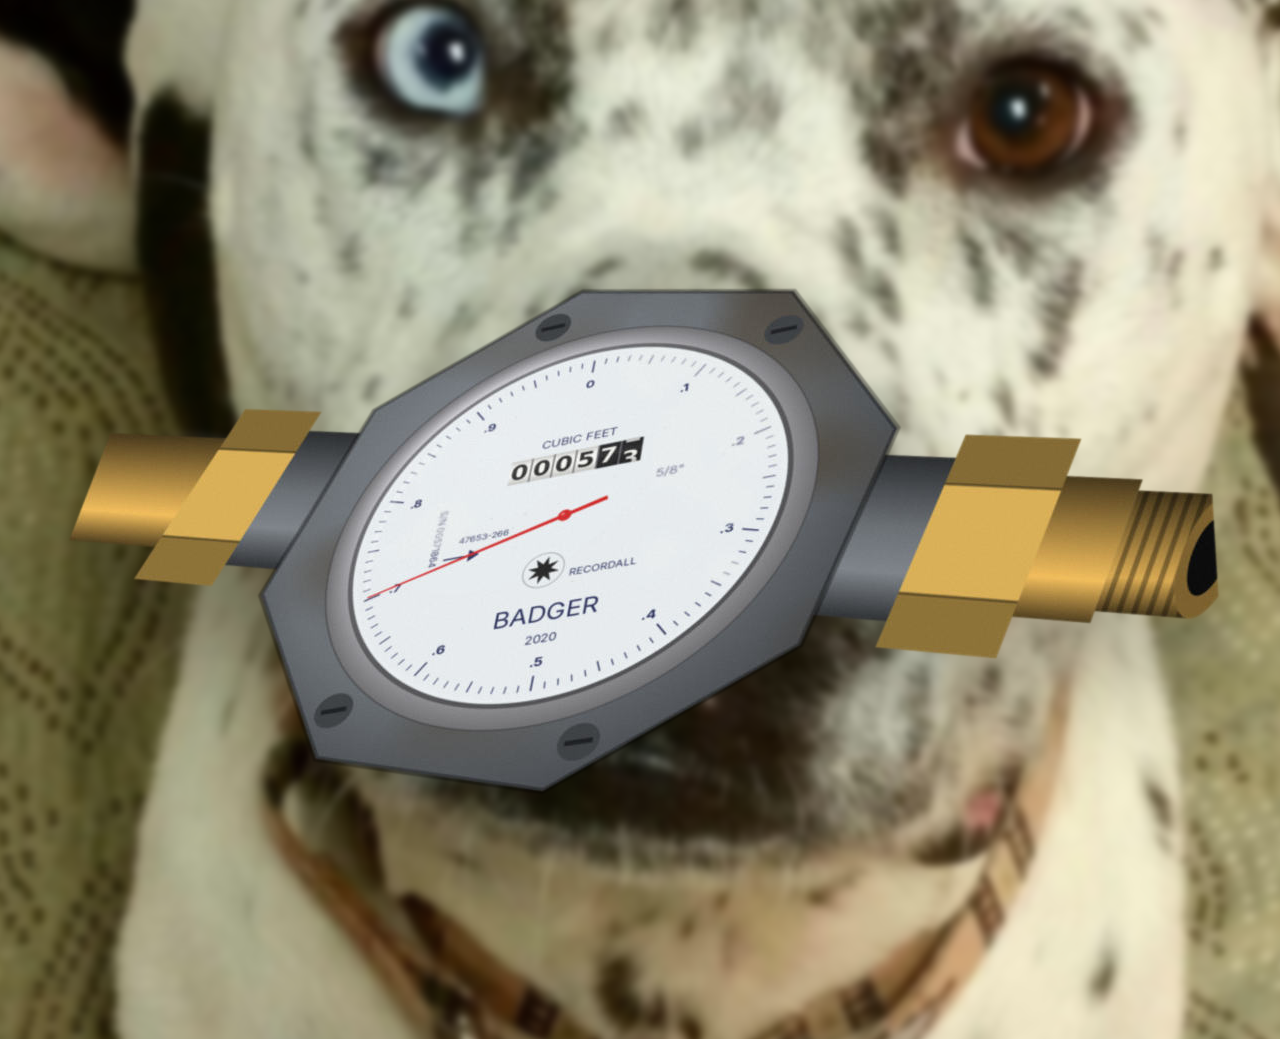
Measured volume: 572.70 ft³
